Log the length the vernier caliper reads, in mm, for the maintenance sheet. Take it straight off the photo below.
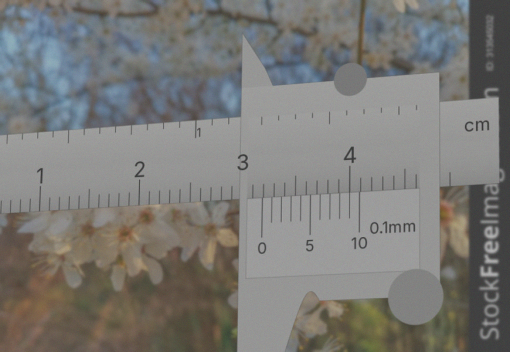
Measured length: 31.9 mm
